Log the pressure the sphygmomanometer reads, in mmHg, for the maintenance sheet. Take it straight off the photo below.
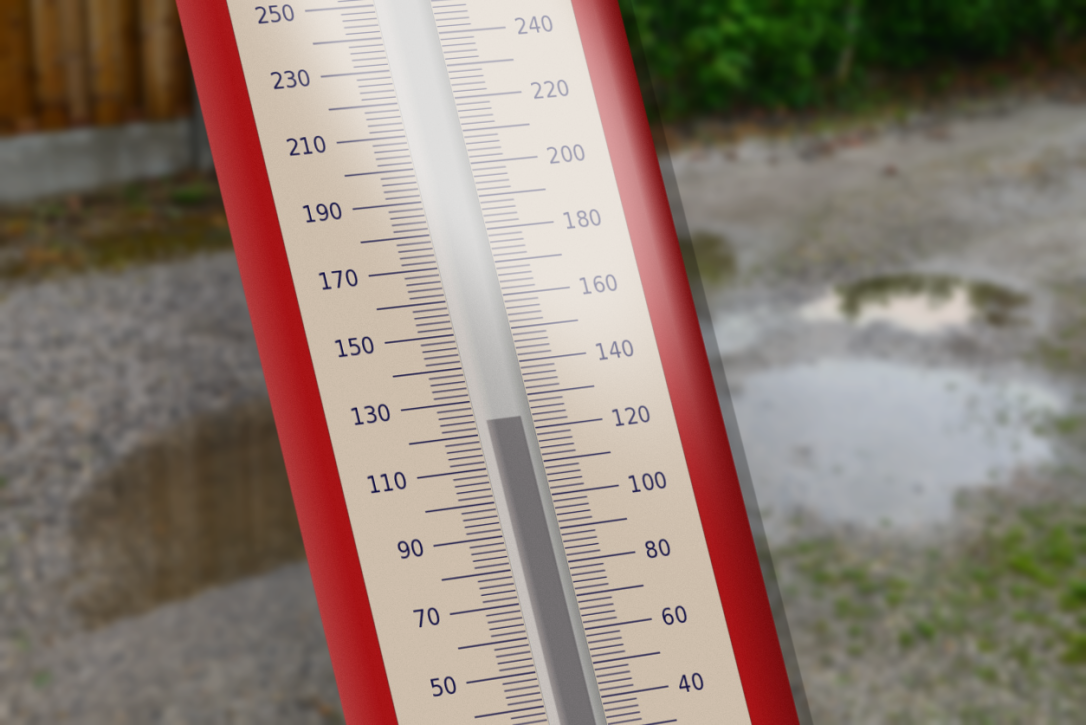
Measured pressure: 124 mmHg
